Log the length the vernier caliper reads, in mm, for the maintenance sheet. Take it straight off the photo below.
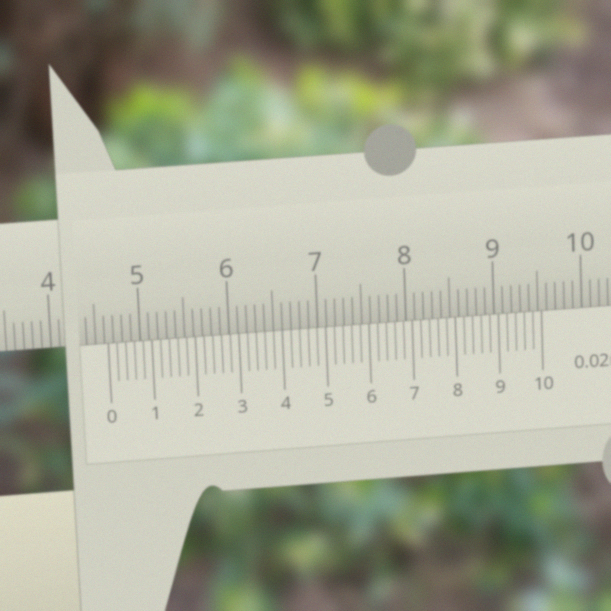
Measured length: 46.4 mm
